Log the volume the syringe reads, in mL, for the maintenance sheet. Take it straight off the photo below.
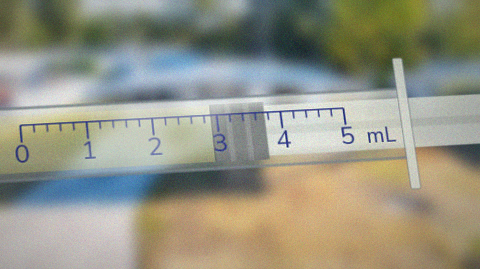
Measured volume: 2.9 mL
